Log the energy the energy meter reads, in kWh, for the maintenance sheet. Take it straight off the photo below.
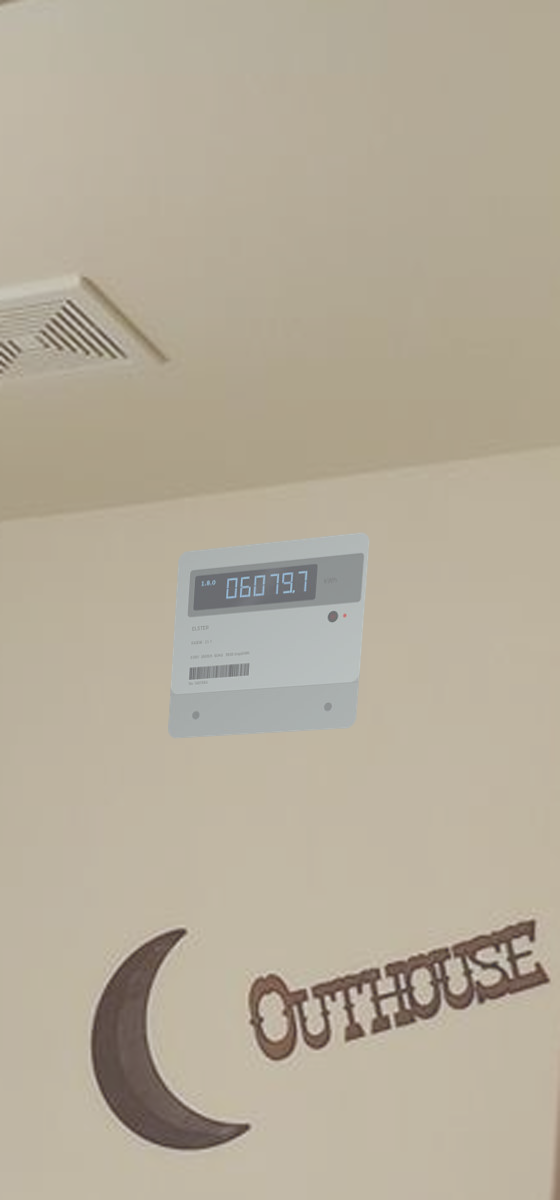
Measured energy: 6079.7 kWh
